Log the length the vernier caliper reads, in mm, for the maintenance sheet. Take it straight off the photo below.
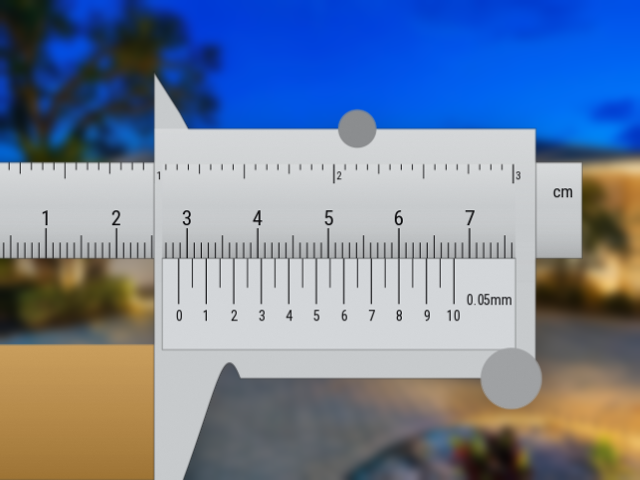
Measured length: 28.8 mm
